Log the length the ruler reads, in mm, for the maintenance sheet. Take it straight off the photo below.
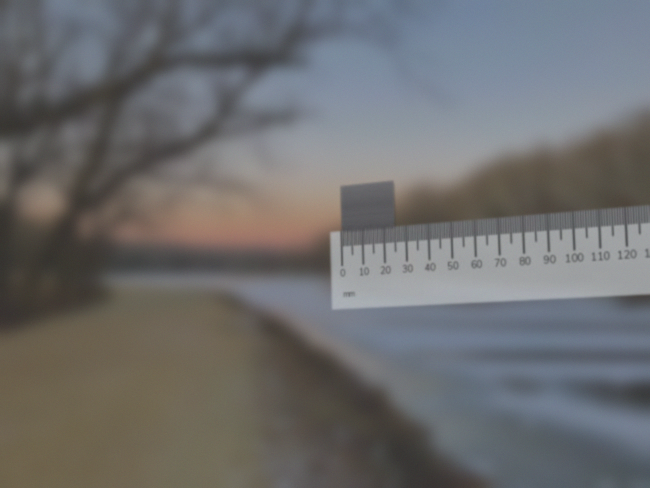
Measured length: 25 mm
